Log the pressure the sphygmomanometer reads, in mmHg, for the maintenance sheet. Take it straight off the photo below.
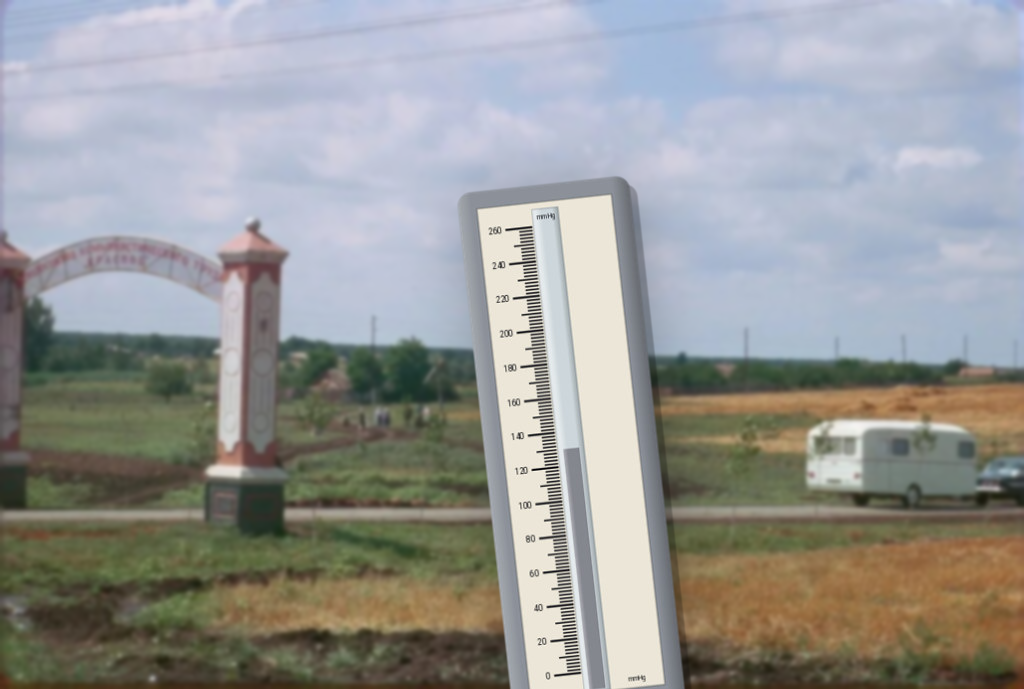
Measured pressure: 130 mmHg
